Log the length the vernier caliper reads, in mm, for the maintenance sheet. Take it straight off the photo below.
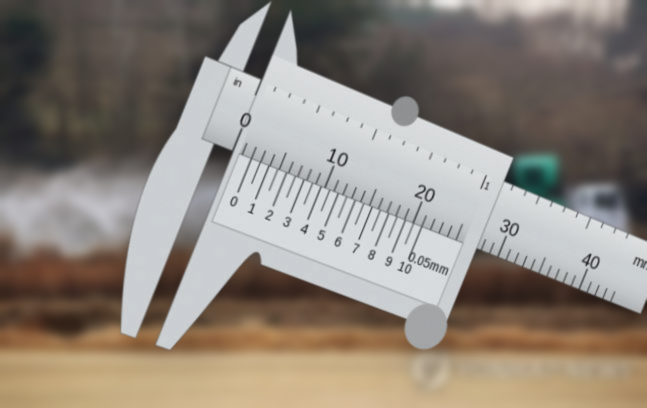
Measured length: 2.0 mm
